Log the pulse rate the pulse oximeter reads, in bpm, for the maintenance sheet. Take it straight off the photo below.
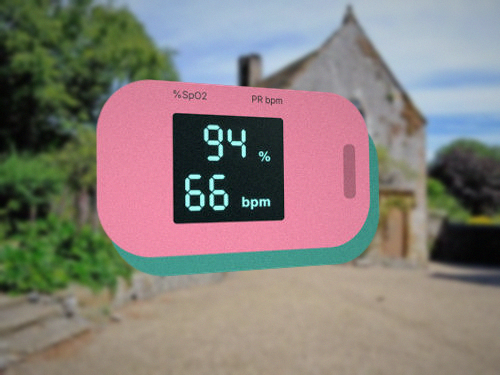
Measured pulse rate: 66 bpm
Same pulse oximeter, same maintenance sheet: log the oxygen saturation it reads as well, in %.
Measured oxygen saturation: 94 %
